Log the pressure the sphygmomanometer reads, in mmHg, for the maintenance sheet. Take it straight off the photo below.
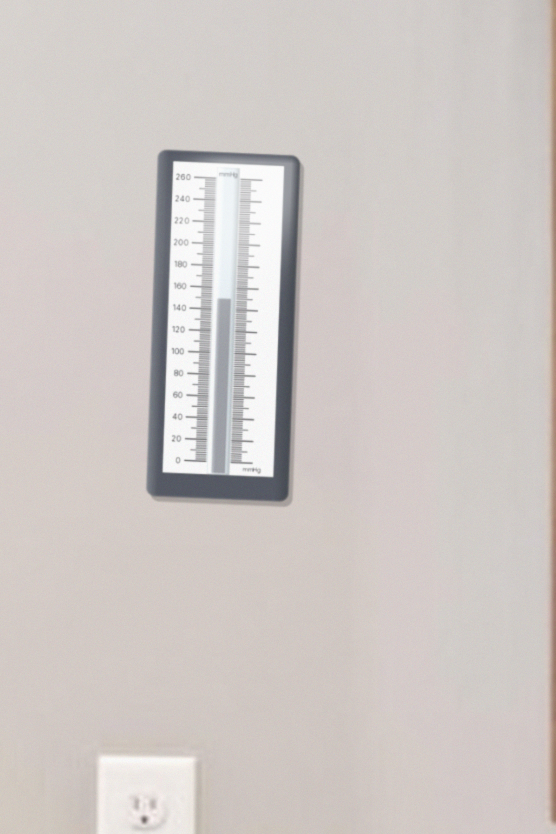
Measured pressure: 150 mmHg
